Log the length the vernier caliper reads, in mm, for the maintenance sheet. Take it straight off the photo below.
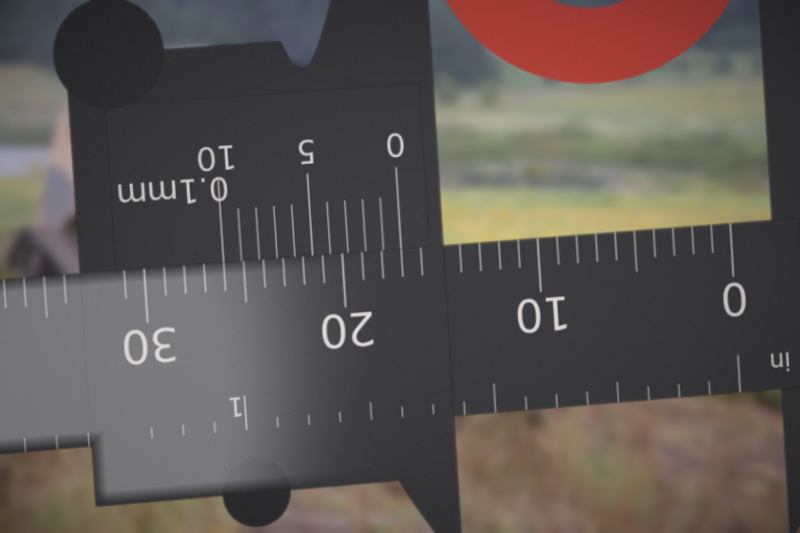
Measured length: 17.0 mm
